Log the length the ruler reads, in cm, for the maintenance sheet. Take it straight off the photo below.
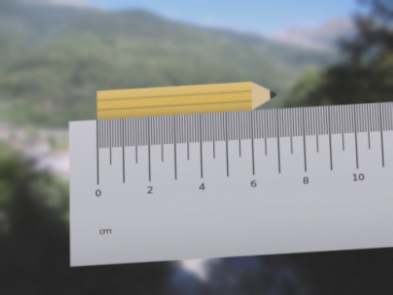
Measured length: 7 cm
